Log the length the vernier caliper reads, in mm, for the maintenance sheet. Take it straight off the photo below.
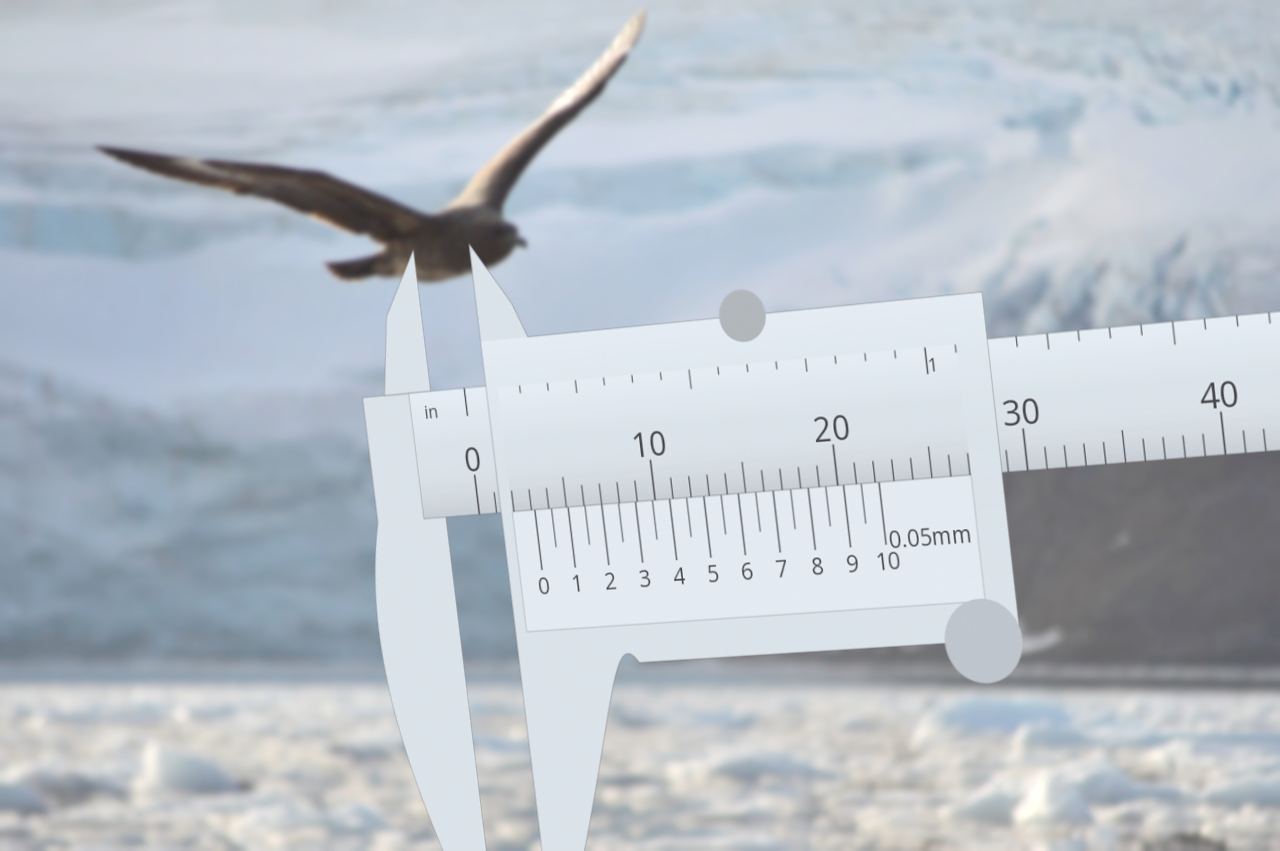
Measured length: 3.2 mm
